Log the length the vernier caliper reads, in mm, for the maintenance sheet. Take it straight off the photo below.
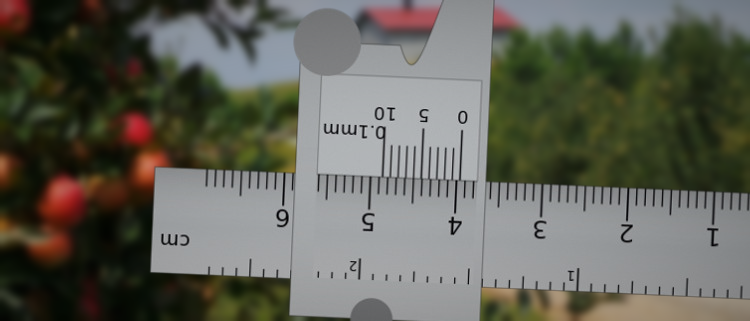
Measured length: 39.6 mm
